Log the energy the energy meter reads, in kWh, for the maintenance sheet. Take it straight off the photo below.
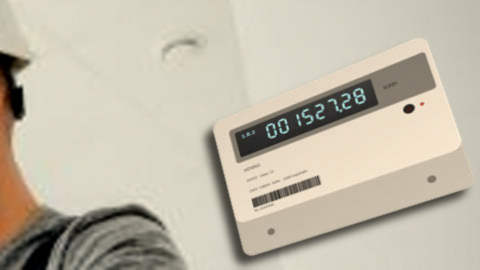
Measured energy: 1527.28 kWh
